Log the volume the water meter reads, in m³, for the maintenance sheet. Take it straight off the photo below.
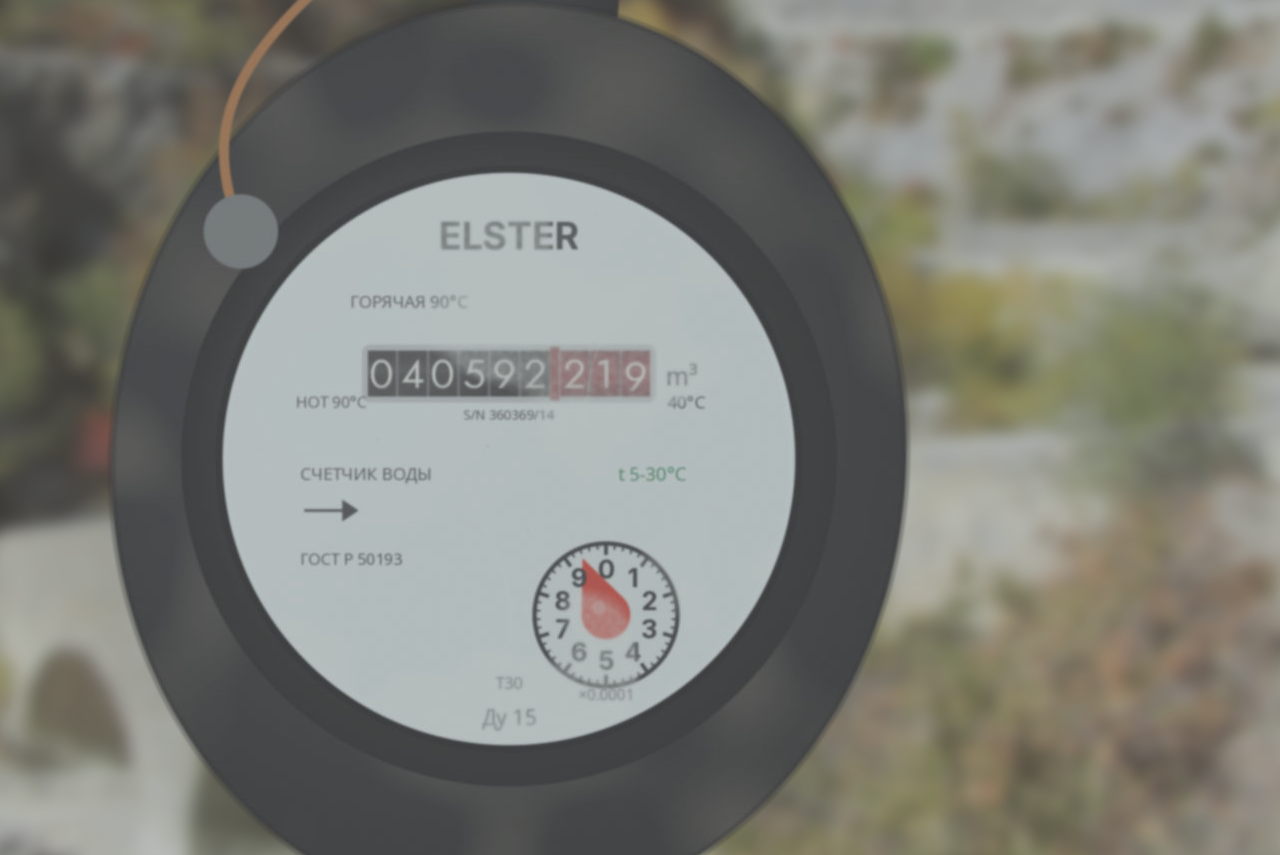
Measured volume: 40592.2189 m³
